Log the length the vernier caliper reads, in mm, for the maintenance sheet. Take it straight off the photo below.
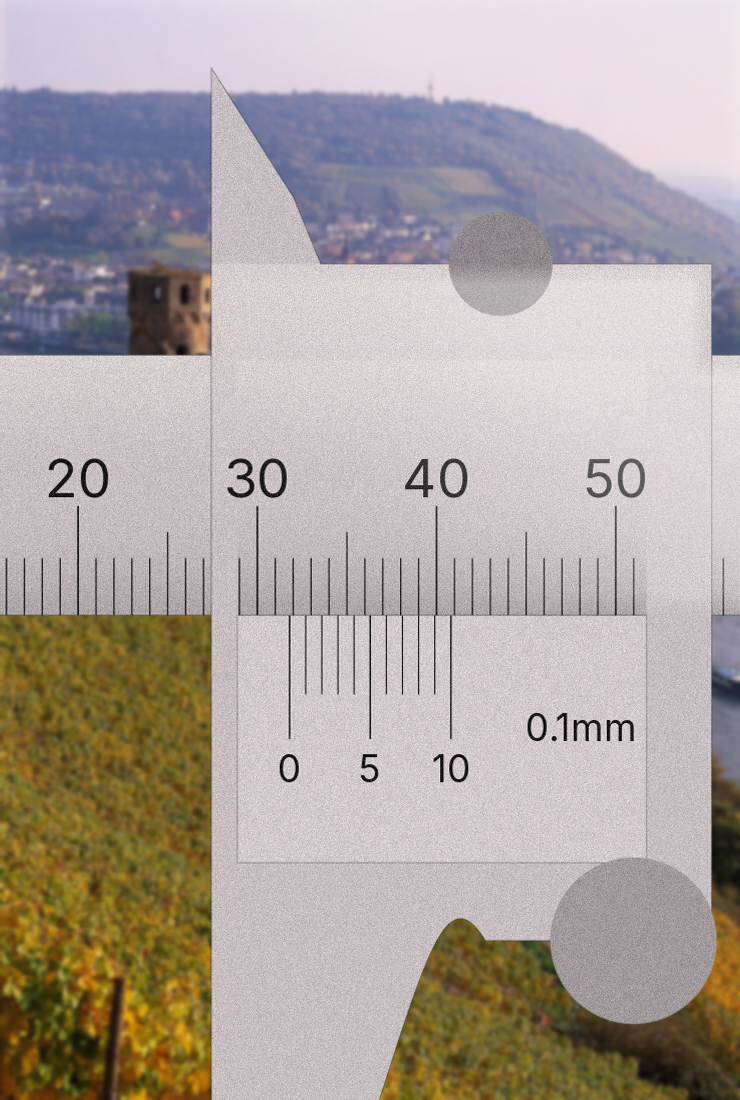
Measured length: 31.8 mm
